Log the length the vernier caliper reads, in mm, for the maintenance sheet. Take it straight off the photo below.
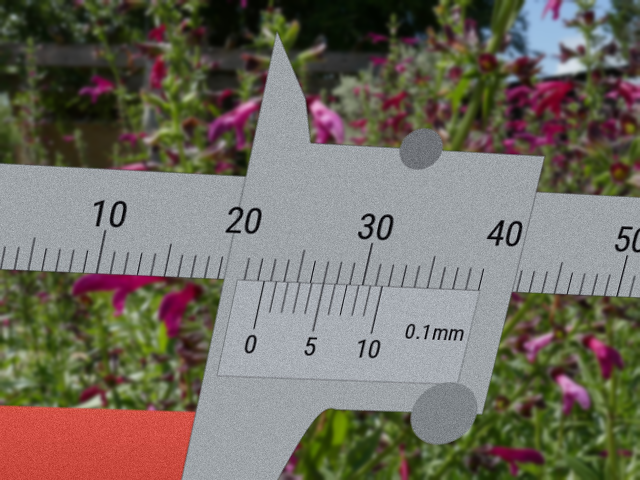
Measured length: 22.5 mm
